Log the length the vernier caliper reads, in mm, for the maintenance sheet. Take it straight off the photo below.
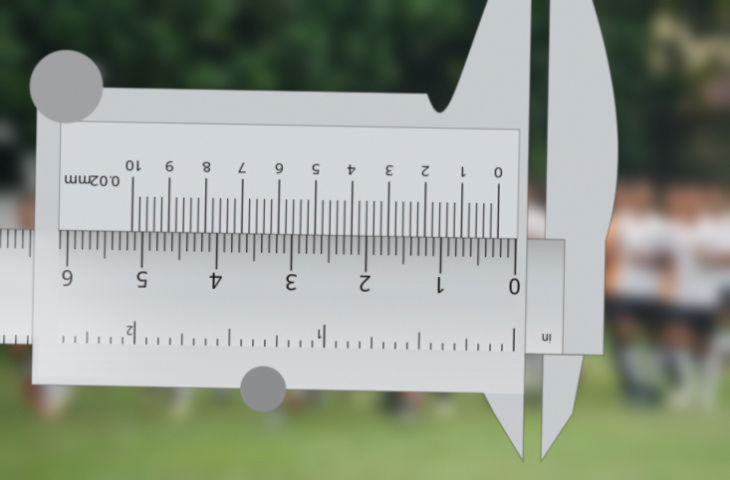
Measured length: 2.4 mm
